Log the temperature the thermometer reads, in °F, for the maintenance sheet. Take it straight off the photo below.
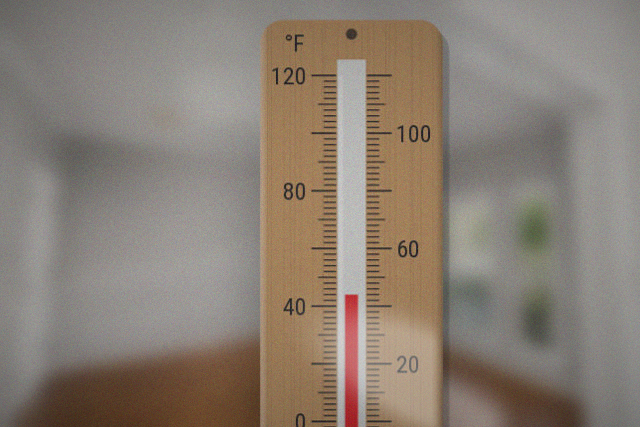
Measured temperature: 44 °F
